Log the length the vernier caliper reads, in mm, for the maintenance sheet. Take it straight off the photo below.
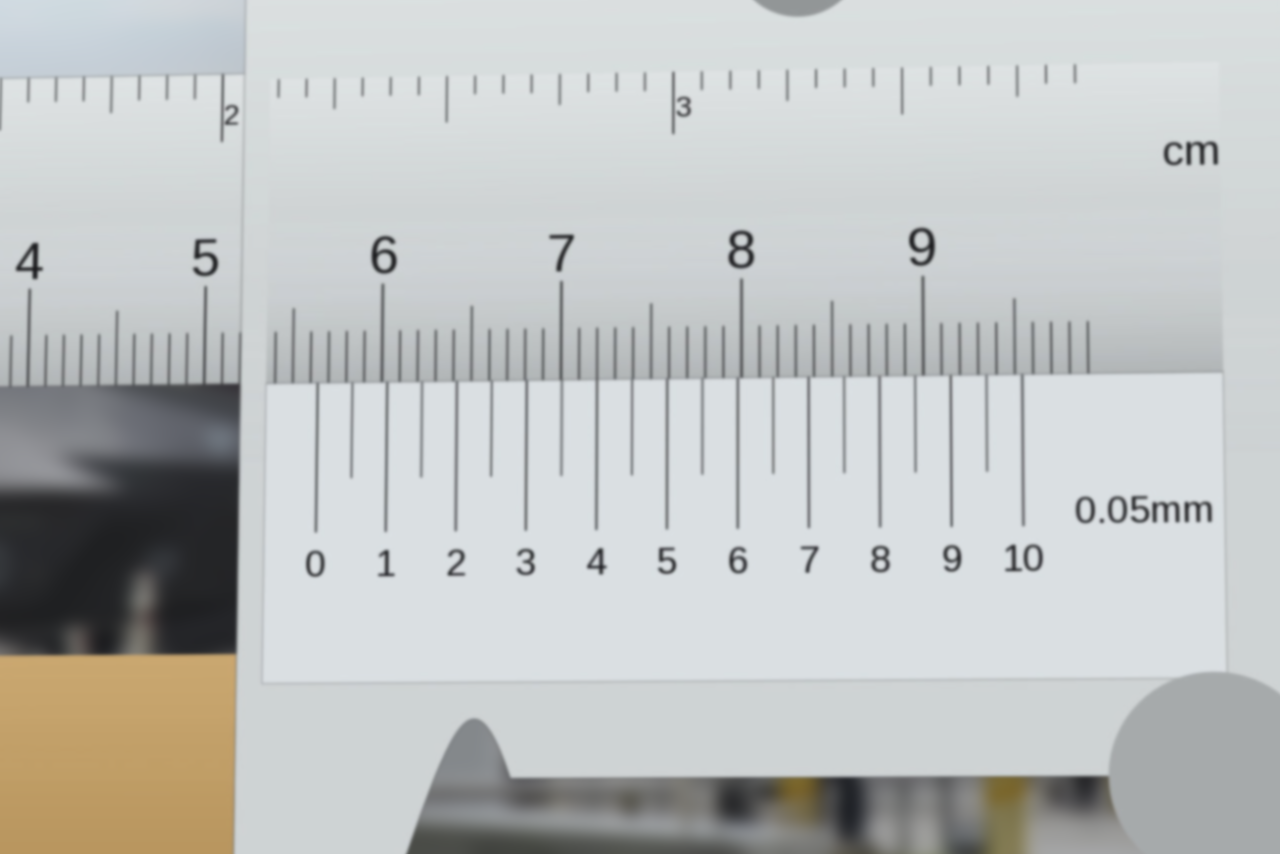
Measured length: 56.4 mm
